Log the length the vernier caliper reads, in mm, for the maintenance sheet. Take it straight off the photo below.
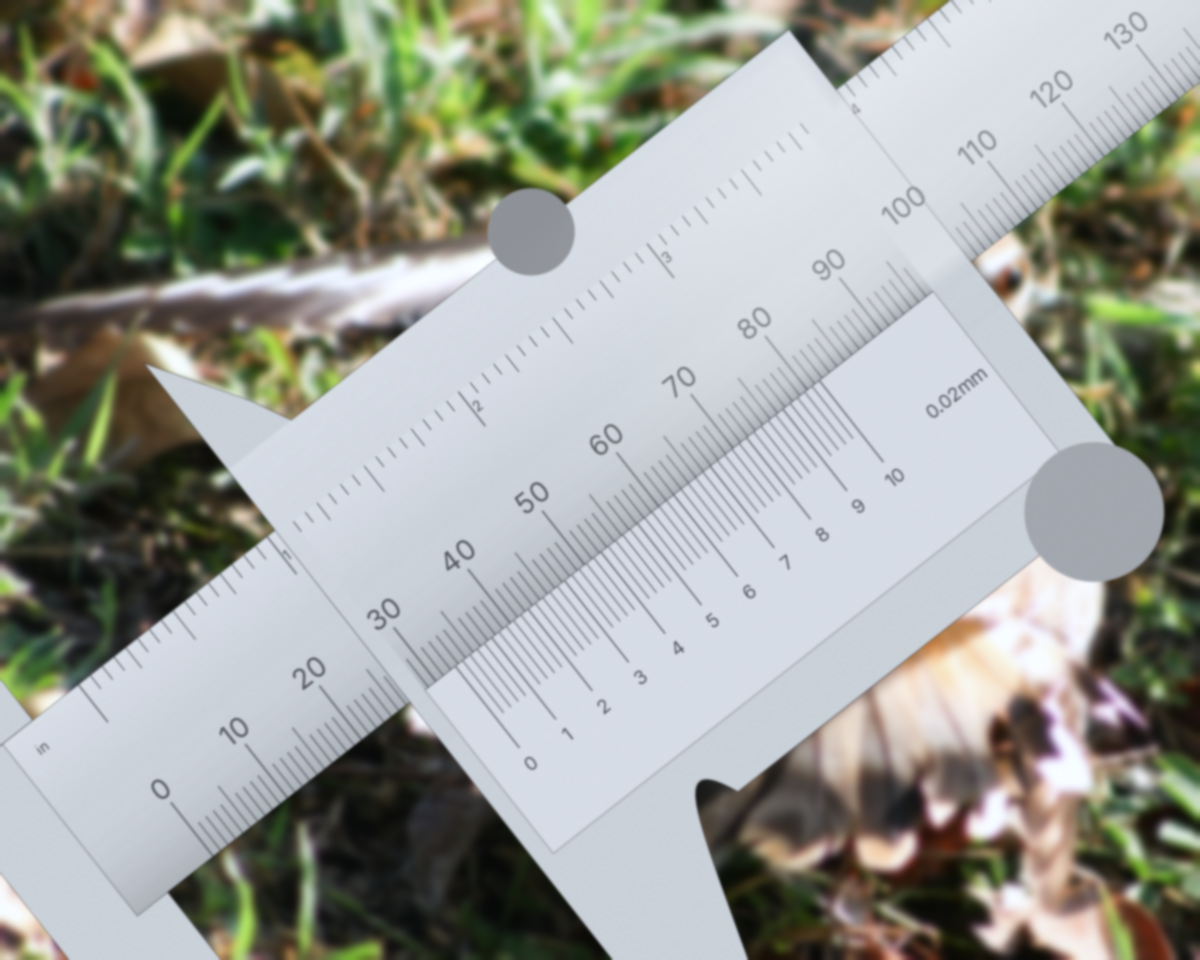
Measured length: 32.6 mm
